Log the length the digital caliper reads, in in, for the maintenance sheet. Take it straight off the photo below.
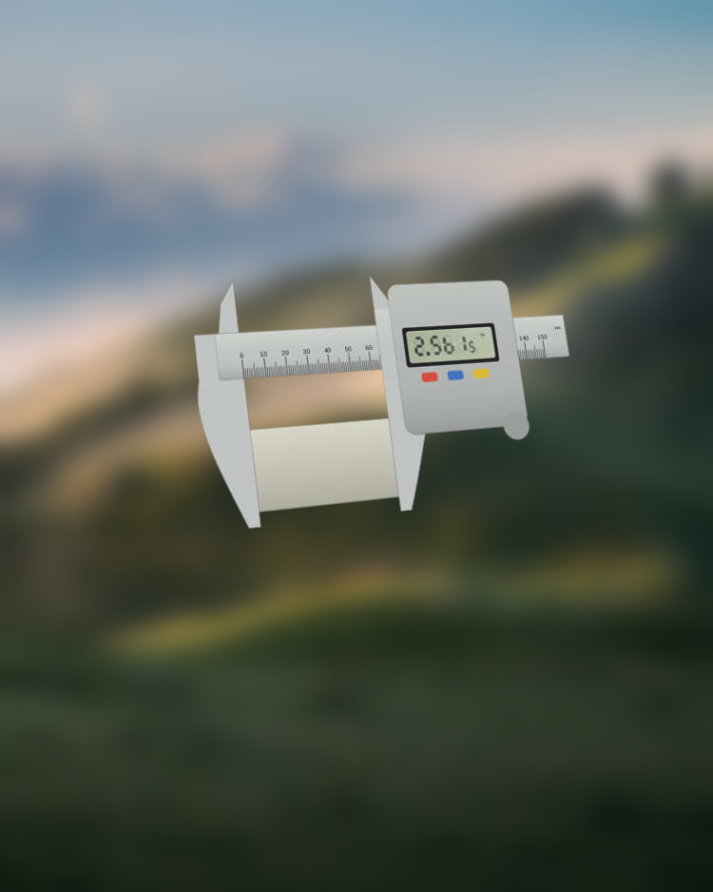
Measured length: 2.5615 in
